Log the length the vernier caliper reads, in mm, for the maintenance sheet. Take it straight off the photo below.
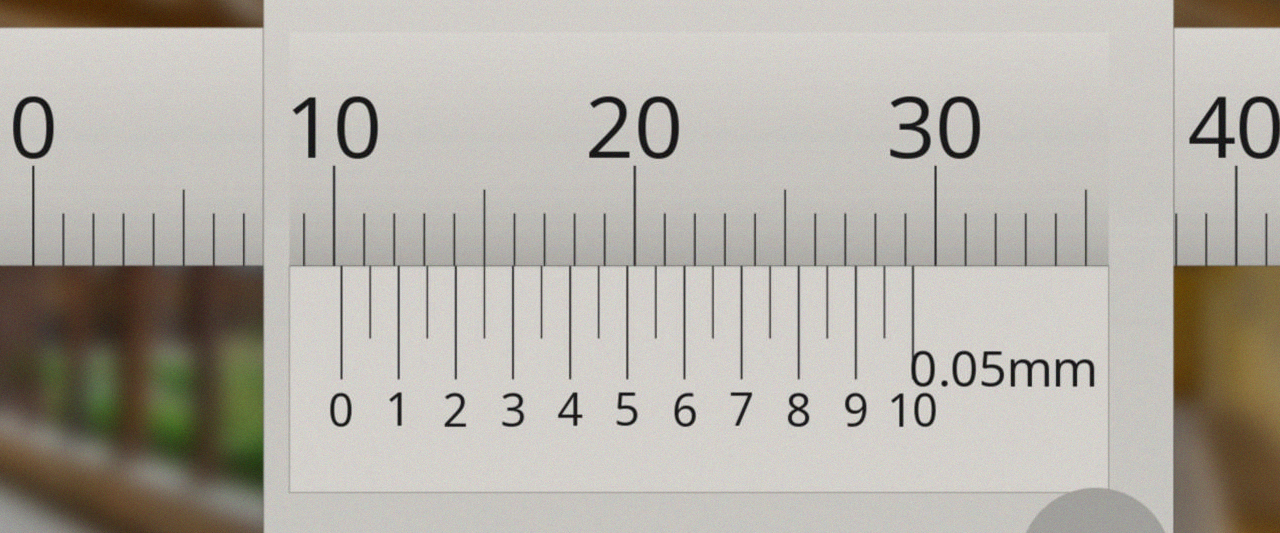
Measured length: 10.25 mm
